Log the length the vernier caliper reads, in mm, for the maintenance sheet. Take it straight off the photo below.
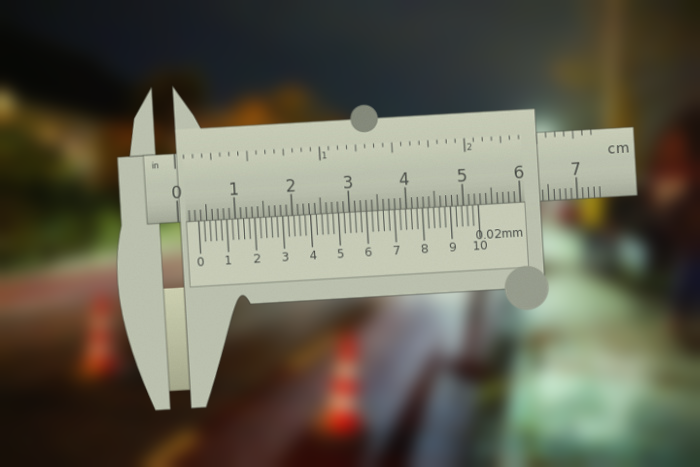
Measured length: 3.6 mm
